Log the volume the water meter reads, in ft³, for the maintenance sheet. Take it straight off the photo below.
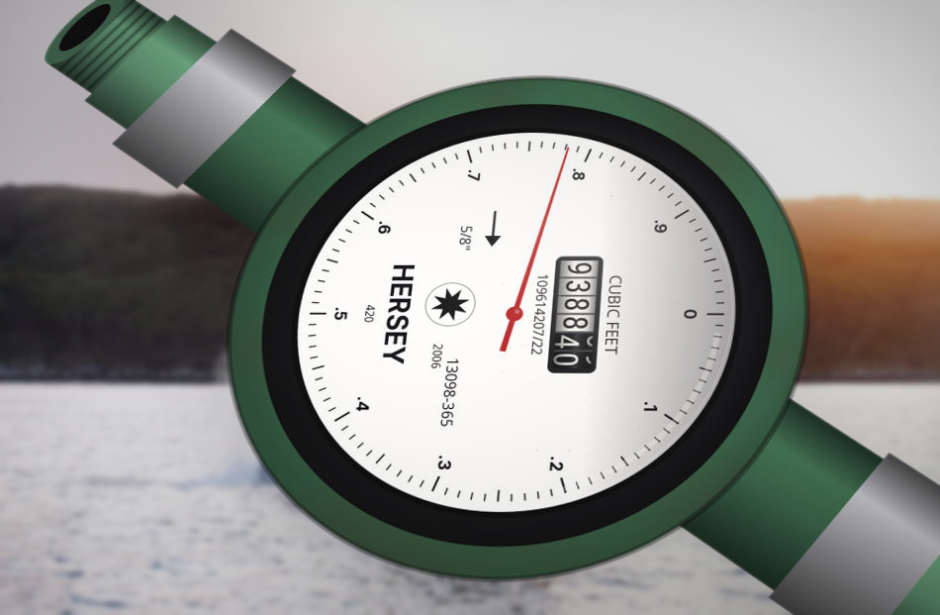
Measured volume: 938839.78 ft³
